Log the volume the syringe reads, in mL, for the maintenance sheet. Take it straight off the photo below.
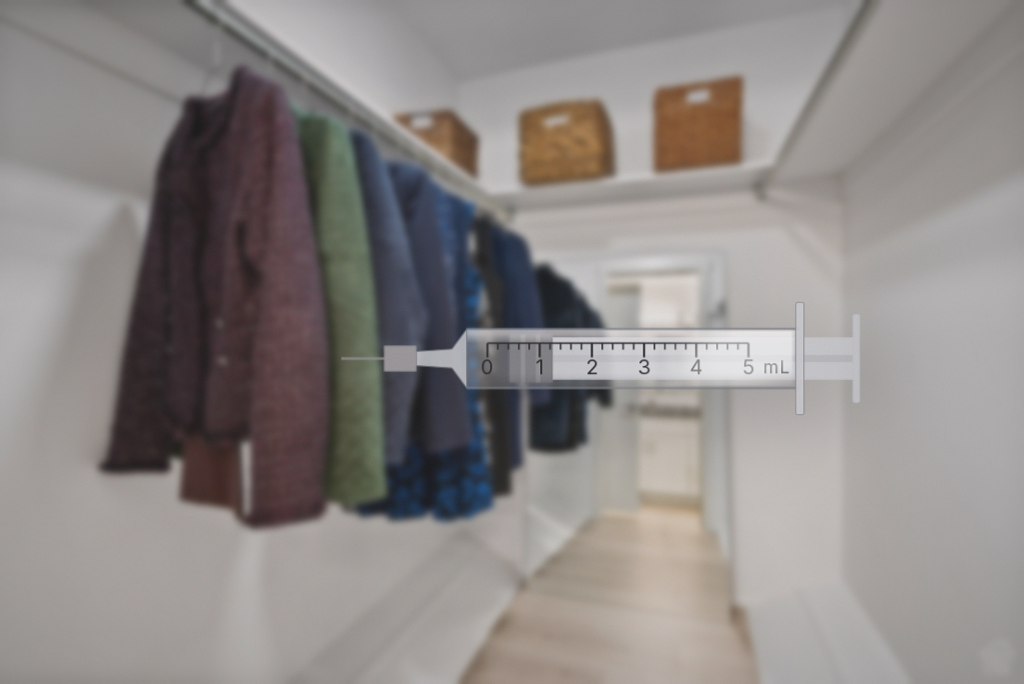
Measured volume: 0.4 mL
